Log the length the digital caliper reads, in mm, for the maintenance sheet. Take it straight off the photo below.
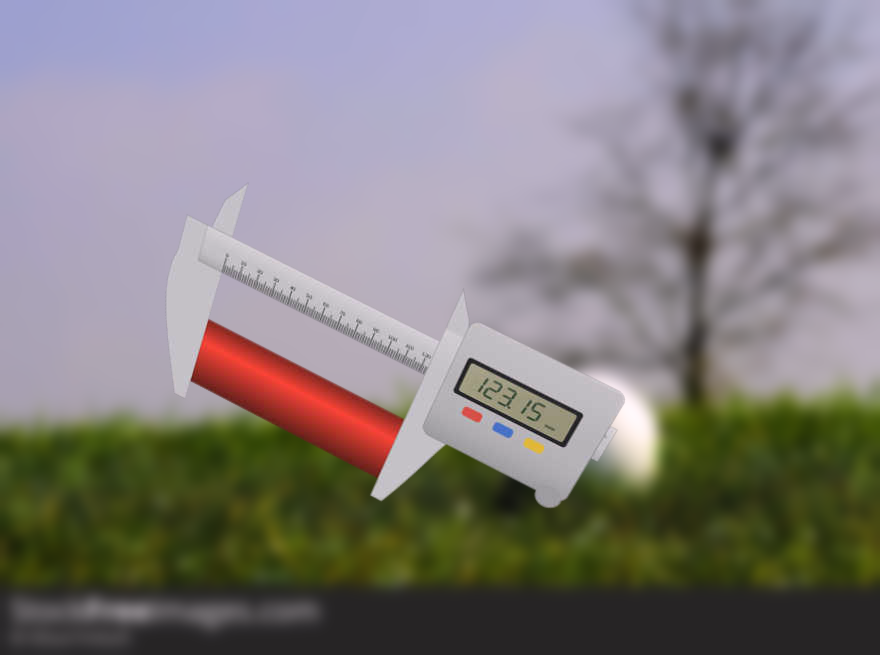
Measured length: 123.15 mm
